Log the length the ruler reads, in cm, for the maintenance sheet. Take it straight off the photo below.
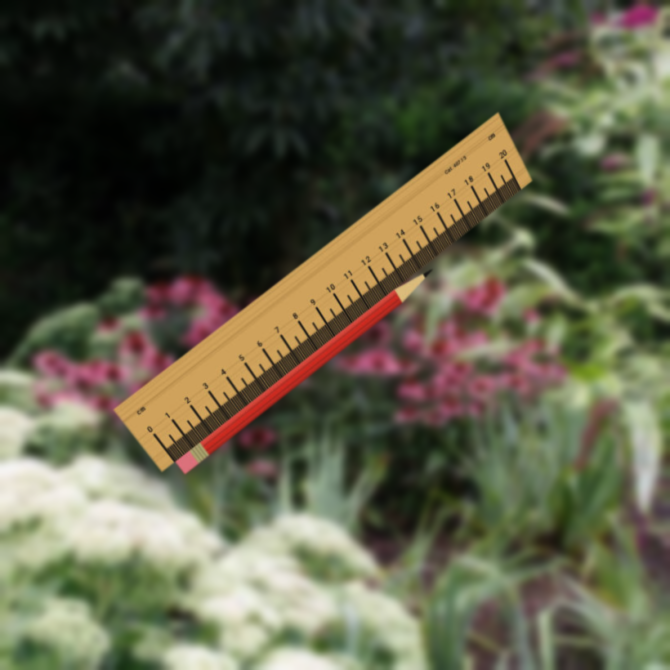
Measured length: 14.5 cm
